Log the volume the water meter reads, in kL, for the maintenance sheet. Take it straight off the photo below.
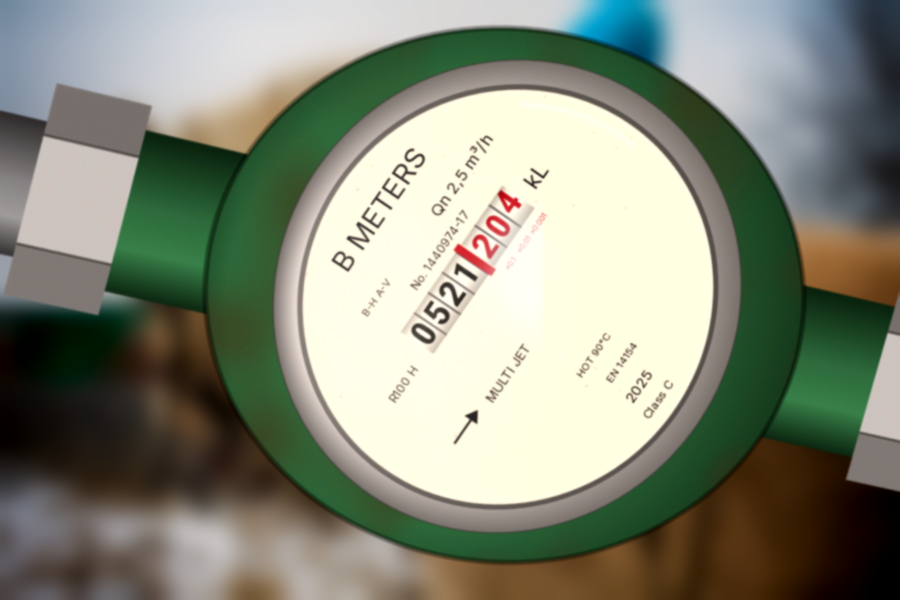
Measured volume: 521.204 kL
